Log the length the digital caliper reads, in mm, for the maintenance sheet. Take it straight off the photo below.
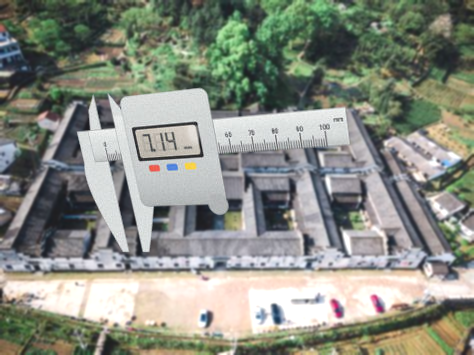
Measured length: 7.14 mm
